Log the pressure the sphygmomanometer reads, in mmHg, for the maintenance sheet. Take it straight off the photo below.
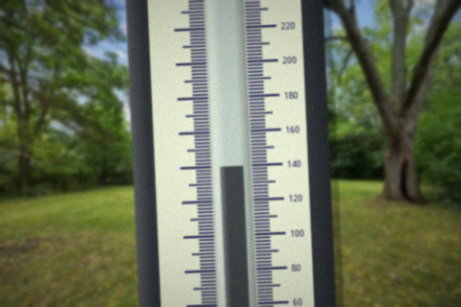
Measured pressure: 140 mmHg
